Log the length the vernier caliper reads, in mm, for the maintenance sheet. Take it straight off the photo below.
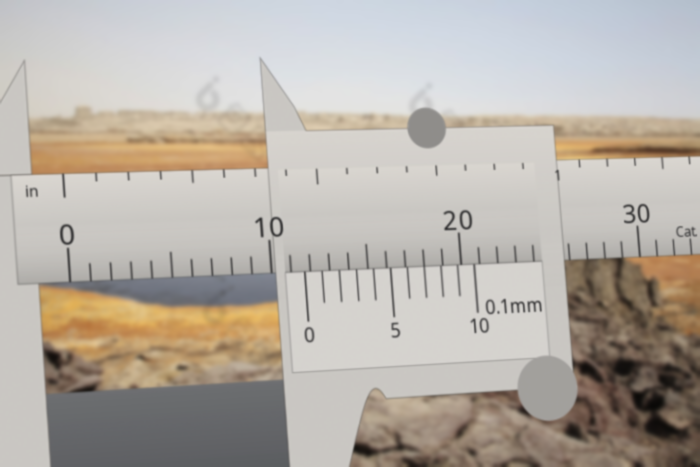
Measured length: 11.7 mm
